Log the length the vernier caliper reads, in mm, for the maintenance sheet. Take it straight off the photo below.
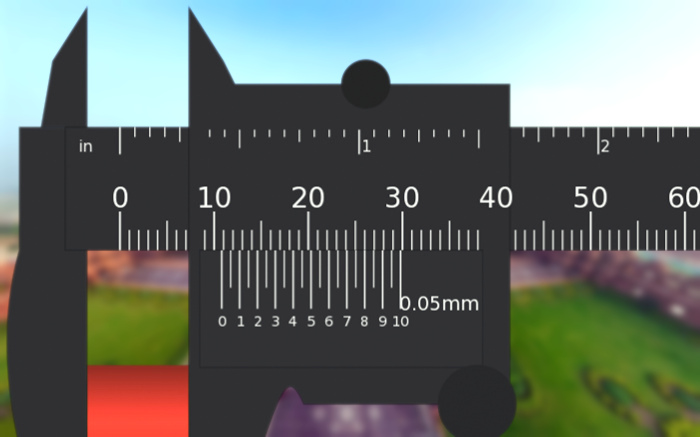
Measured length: 10.8 mm
